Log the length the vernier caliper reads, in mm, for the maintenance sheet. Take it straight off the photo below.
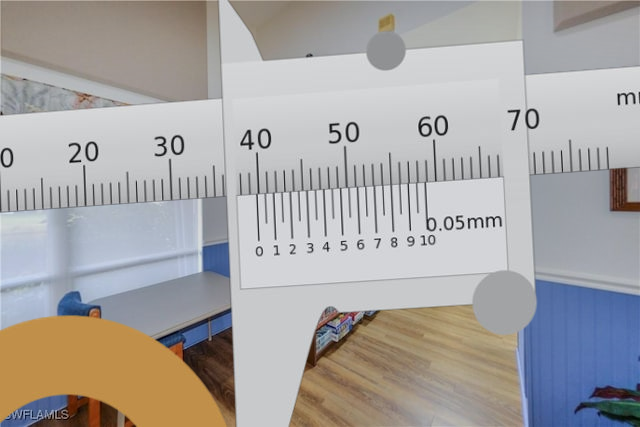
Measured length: 39.8 mm
